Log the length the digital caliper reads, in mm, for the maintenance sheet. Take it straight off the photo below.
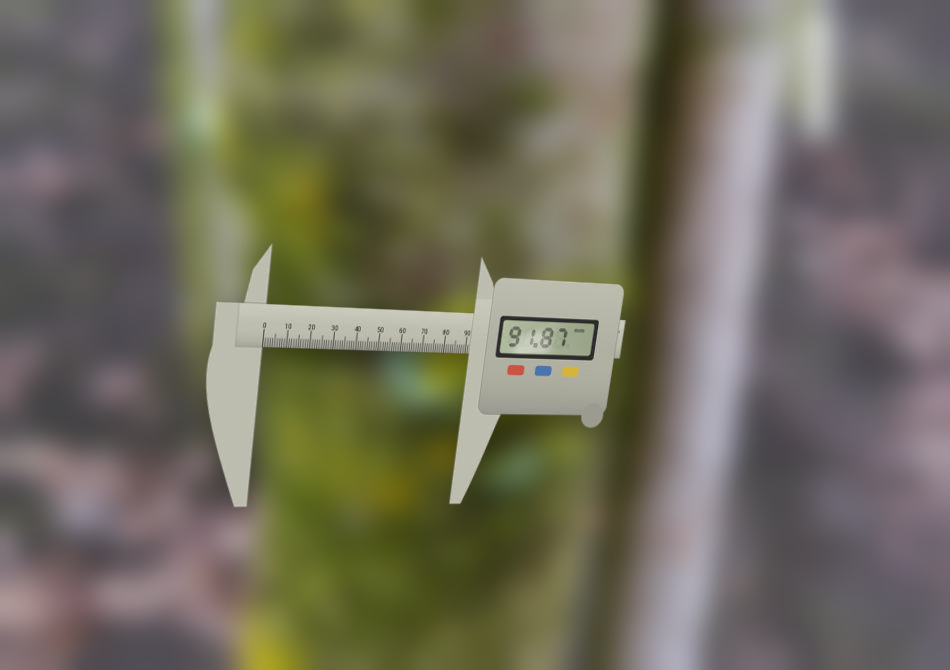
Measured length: 91.87 mm
